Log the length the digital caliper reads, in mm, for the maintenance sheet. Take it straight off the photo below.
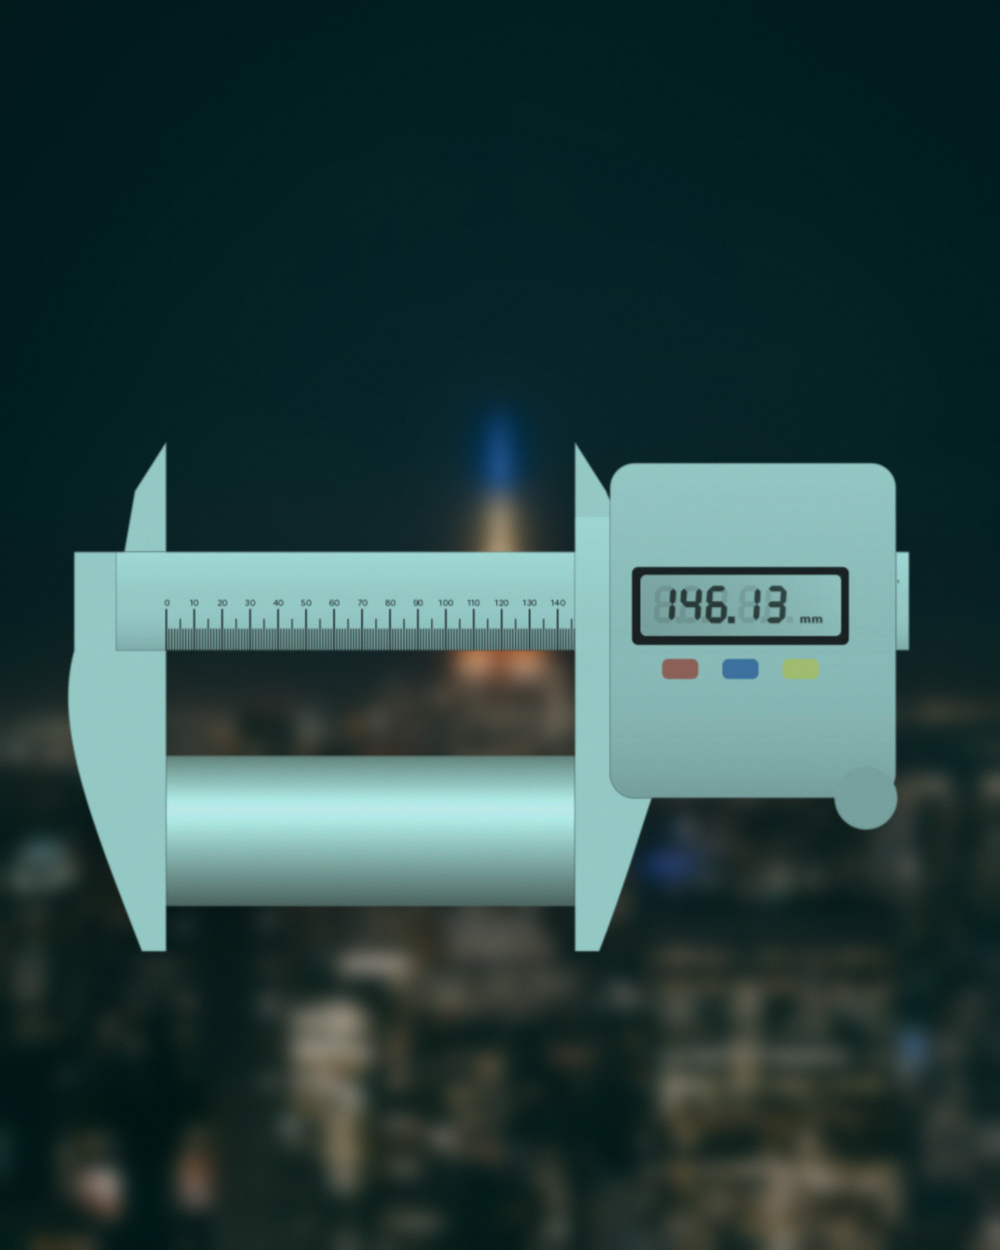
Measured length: 146.13 mm
